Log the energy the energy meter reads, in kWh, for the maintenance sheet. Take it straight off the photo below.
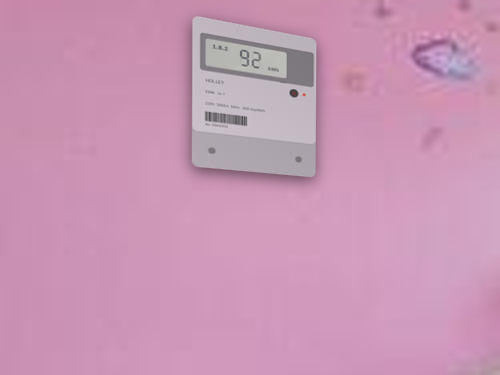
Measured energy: 92 kWh
